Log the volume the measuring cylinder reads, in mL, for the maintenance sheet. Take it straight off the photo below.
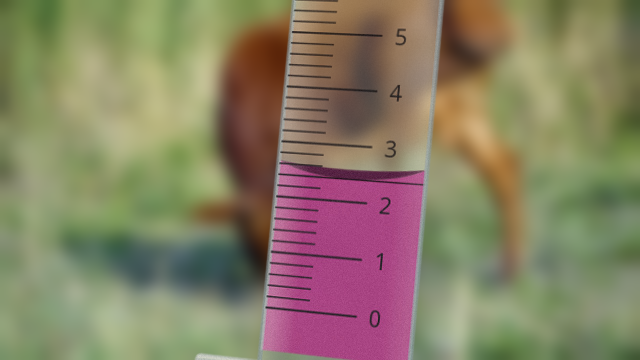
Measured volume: 2.4 mL
